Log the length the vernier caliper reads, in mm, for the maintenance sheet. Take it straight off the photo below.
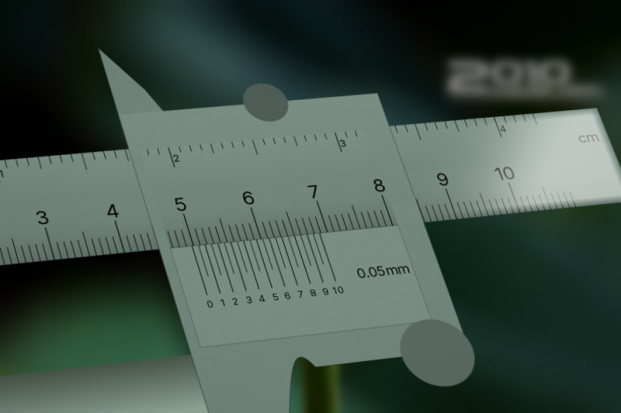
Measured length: 49.8 mm
